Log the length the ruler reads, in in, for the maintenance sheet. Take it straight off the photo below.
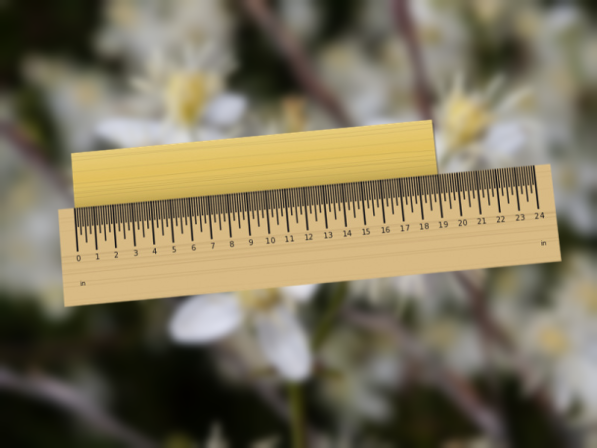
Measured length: 19 in
